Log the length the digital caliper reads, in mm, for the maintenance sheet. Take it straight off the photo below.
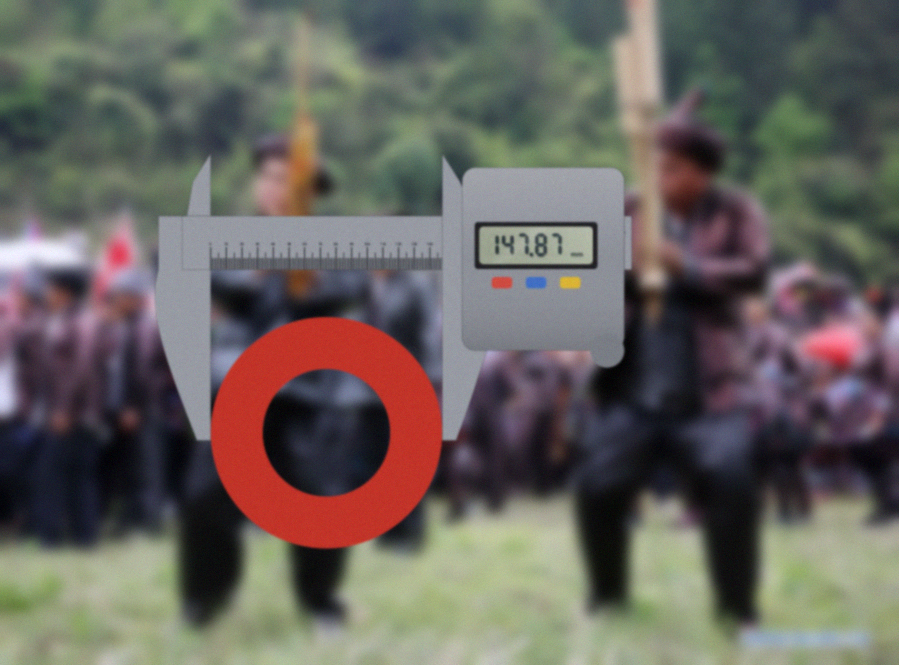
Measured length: 147.87 mm
